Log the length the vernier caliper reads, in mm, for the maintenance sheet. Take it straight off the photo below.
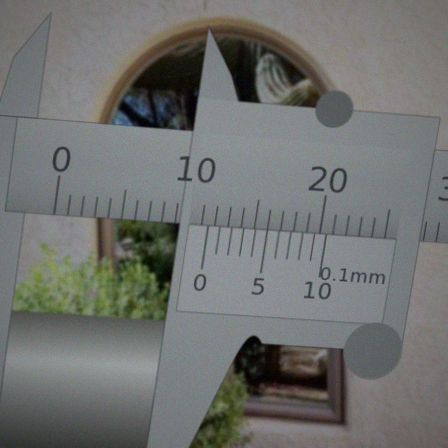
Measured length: 11.5 mm
